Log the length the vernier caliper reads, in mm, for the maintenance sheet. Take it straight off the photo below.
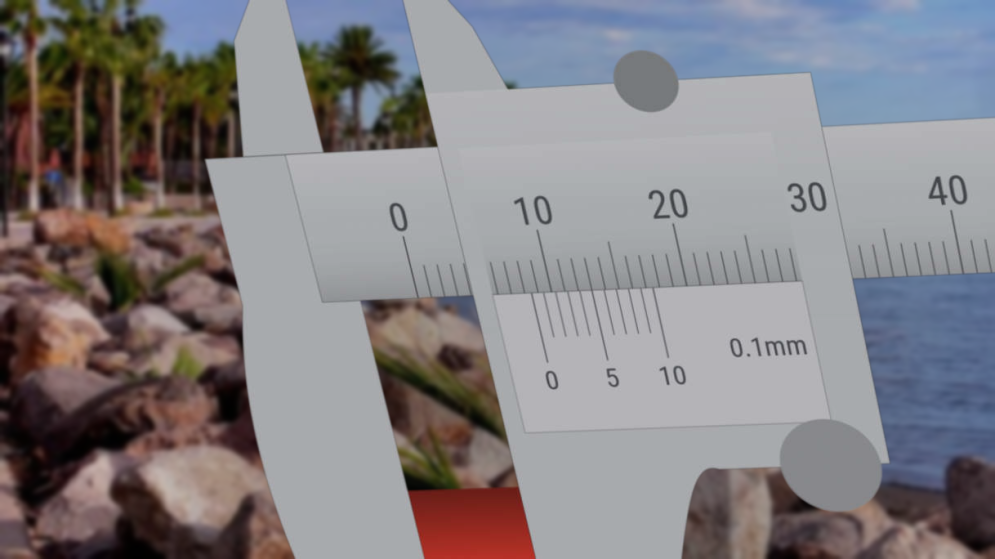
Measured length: 8.5 mm
